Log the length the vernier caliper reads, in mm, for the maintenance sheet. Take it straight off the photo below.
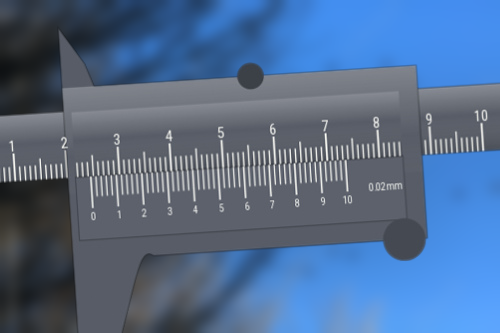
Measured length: 24.5 mm
